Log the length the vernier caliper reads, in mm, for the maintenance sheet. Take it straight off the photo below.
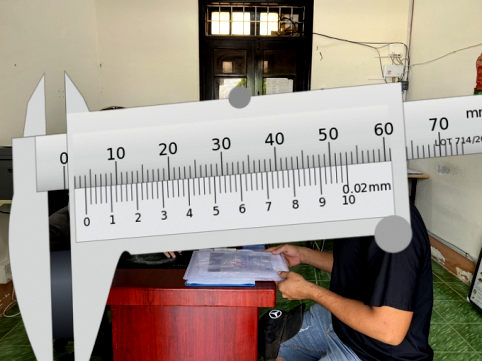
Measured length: 4.0 mm
